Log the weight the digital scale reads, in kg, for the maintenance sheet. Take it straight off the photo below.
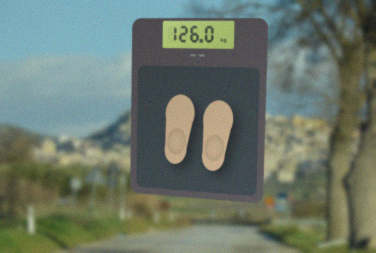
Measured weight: 126.0 kg
